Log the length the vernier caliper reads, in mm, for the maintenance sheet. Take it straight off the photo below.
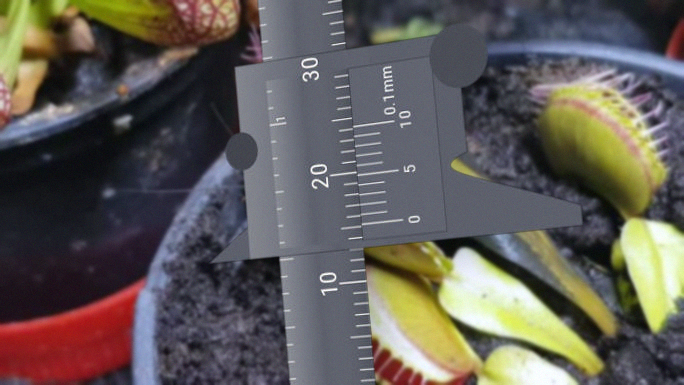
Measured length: 15.2 mm
